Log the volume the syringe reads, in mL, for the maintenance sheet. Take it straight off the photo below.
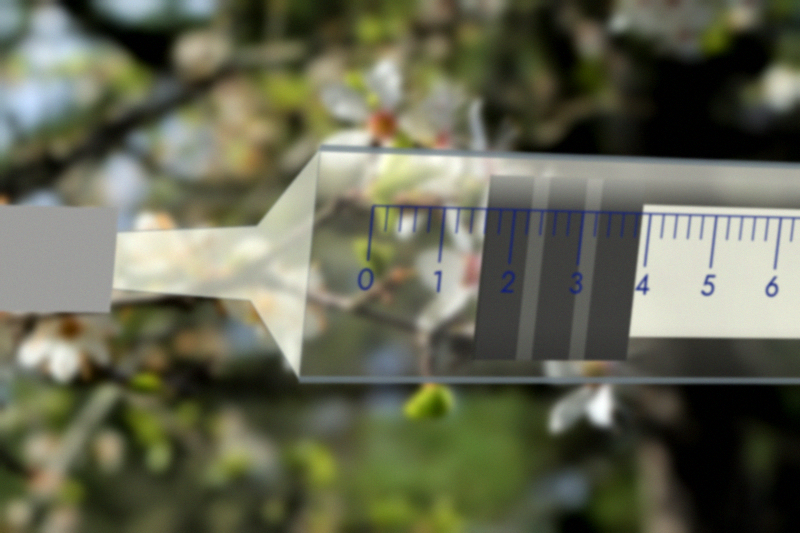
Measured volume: 1.6 mL
